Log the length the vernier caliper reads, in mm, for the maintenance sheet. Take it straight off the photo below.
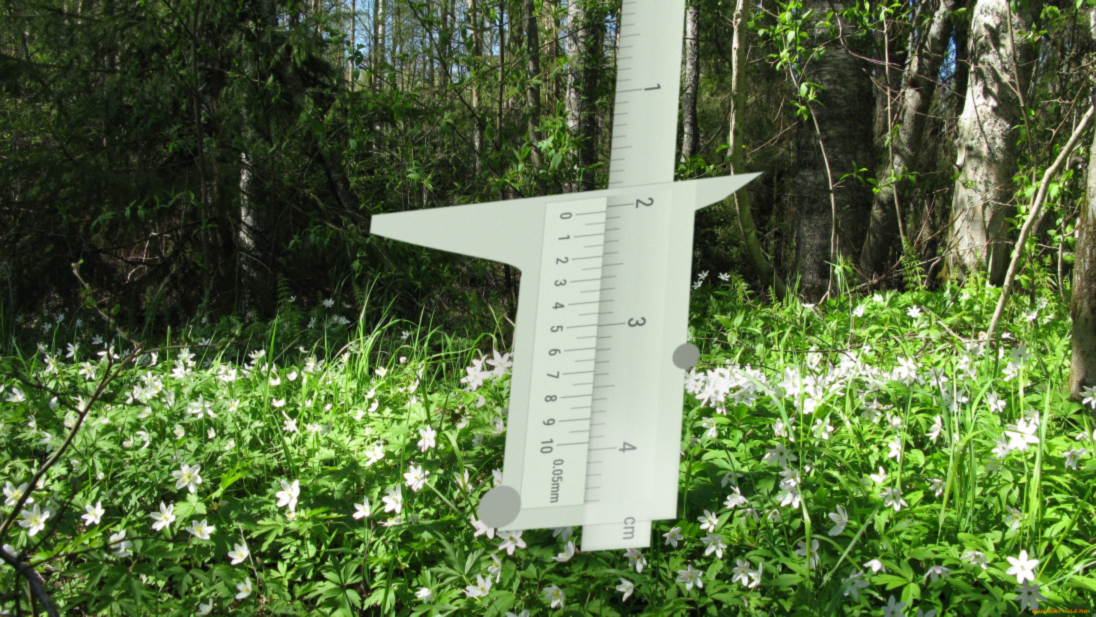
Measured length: 20.4 mm
